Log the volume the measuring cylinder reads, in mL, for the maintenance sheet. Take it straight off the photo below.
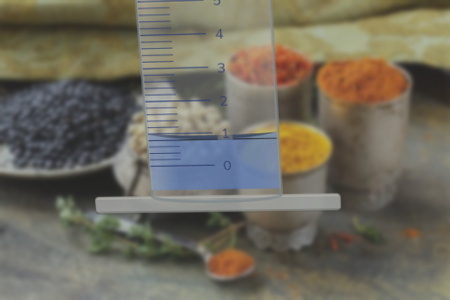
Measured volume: 0.8 mL
